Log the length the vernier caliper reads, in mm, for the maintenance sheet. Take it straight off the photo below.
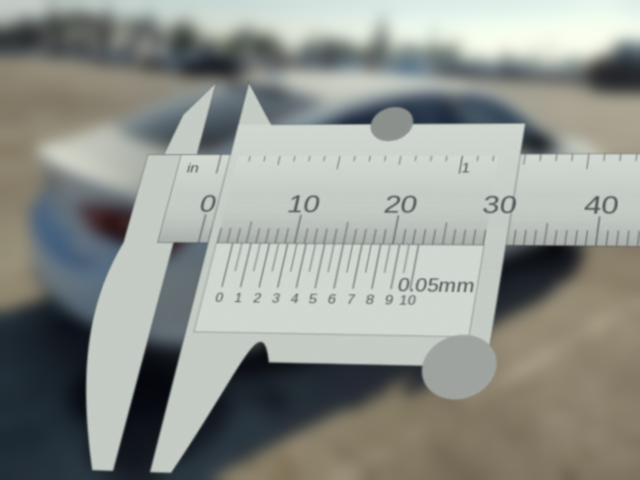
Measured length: 3.6 mm
